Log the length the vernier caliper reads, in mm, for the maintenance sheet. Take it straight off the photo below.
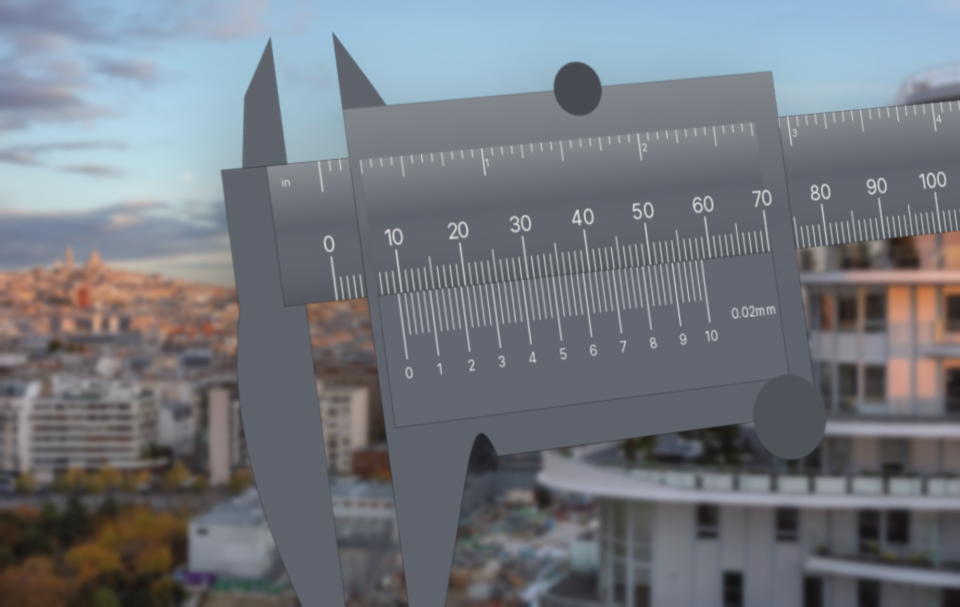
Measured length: 9.5 mm
